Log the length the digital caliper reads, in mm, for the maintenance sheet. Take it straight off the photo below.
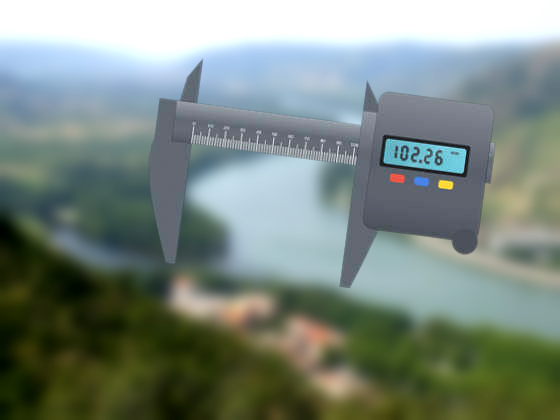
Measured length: 102.26 mm
